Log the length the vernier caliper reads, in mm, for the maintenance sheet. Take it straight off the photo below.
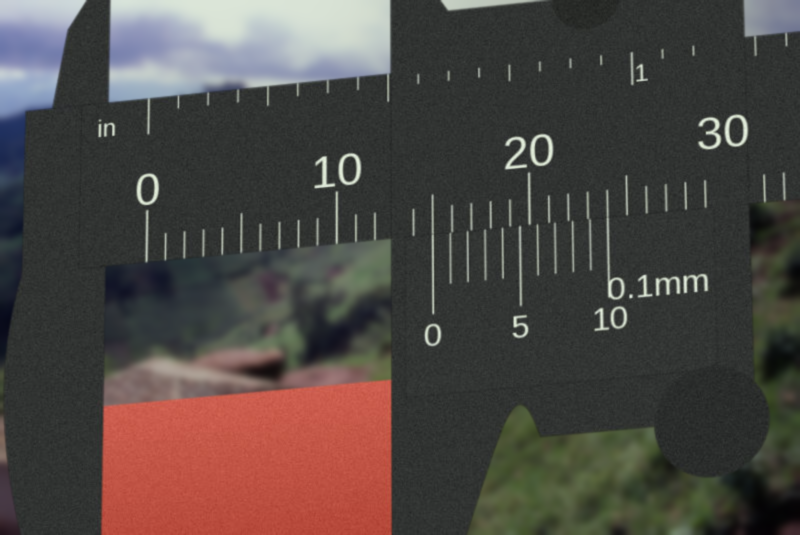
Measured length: 15.0 mm
